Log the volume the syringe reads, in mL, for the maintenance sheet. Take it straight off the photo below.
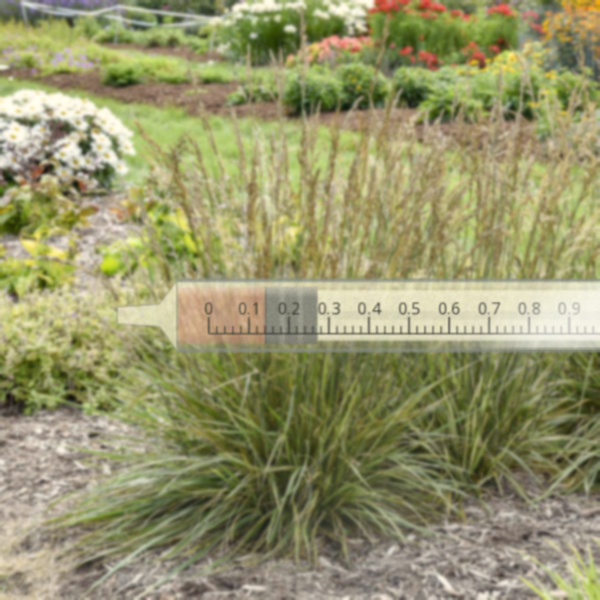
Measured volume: 0.14 mL
